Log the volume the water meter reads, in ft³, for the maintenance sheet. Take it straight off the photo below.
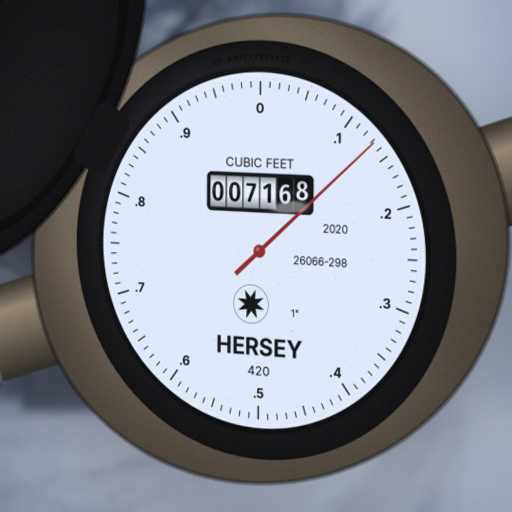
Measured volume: 7168.13 ft³
